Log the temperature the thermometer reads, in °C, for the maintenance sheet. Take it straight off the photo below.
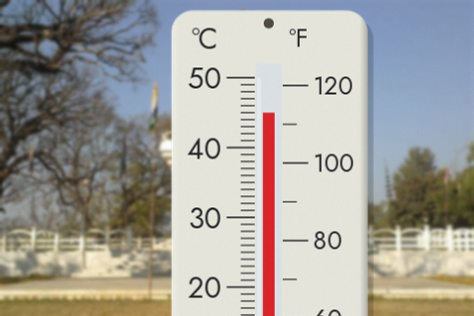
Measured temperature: 45 °C
